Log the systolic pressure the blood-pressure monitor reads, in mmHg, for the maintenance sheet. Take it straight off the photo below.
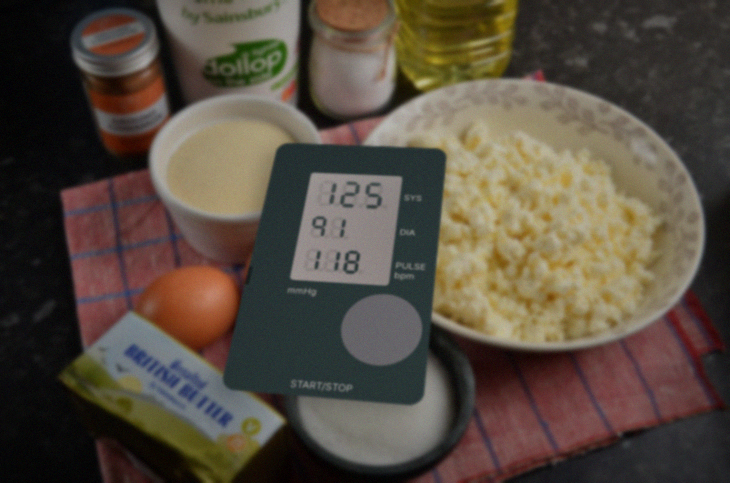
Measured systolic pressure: 125 mmHg
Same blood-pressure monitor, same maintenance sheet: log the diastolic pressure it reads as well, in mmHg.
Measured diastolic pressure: 91 mmHg
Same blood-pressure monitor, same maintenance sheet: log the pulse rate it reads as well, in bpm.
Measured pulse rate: 118 bpm
